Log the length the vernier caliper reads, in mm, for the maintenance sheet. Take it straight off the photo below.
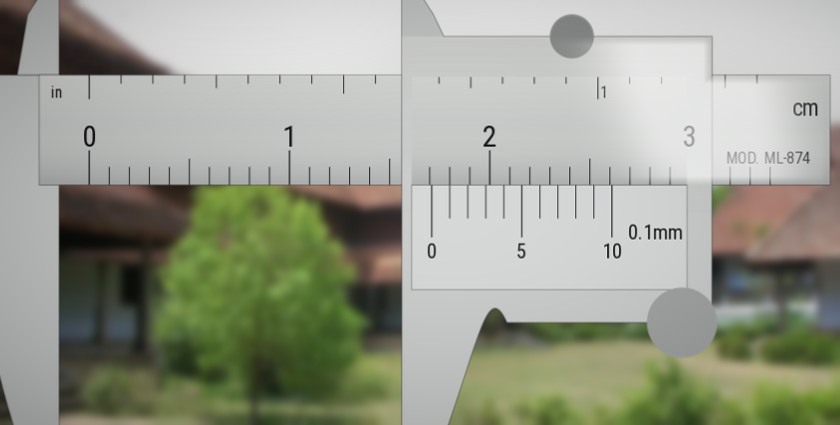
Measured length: 17.1 mm
